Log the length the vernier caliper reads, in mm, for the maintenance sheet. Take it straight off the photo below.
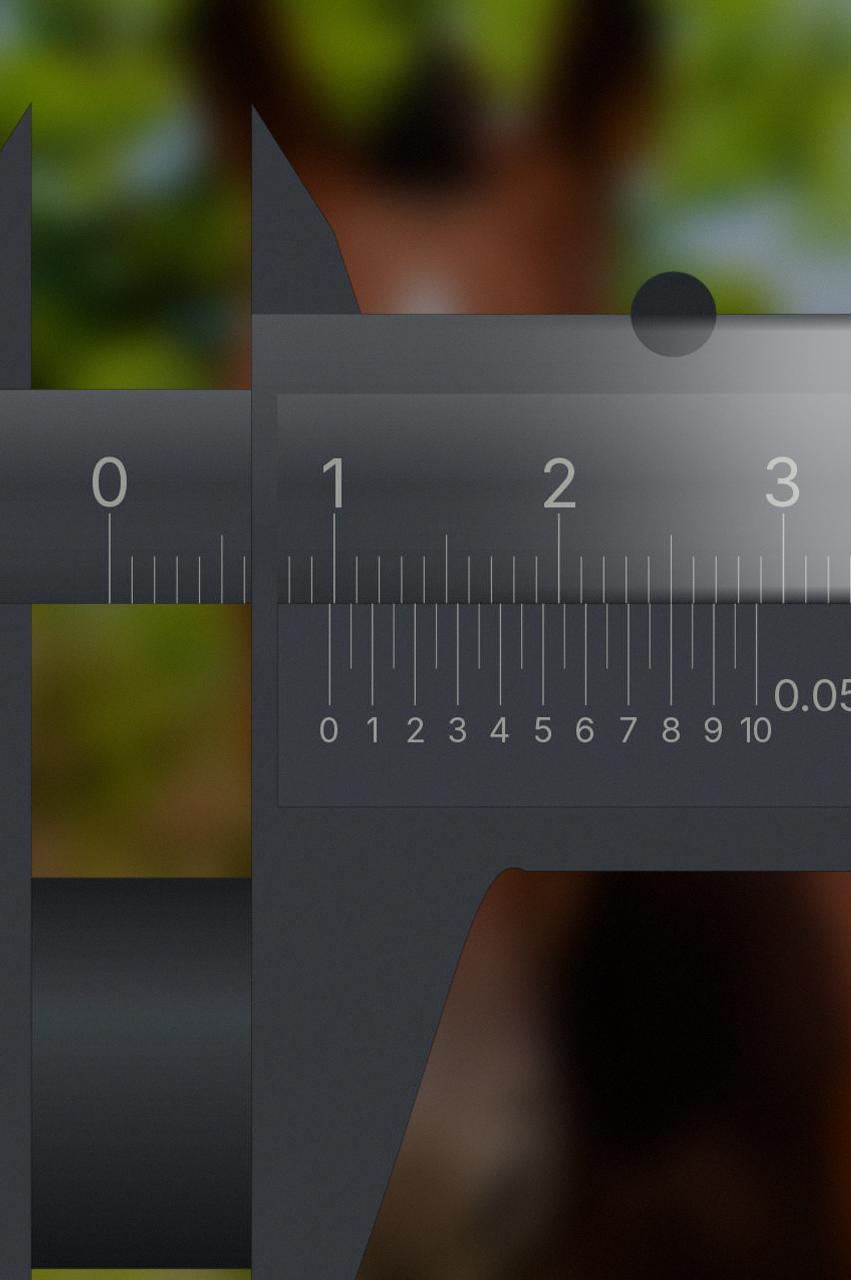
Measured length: 9.8 mm
